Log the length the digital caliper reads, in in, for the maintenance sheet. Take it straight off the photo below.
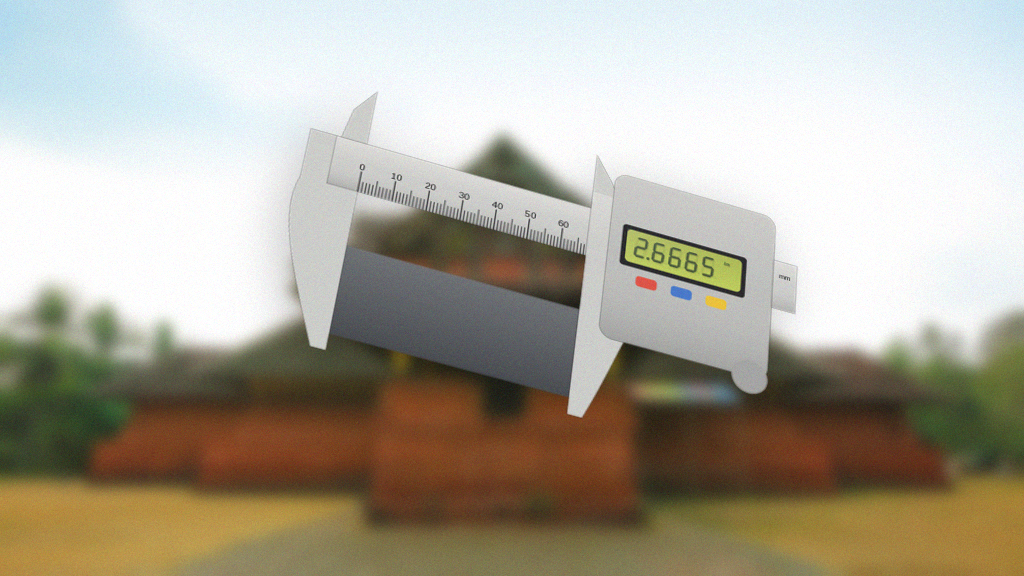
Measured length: 2.6665 in
